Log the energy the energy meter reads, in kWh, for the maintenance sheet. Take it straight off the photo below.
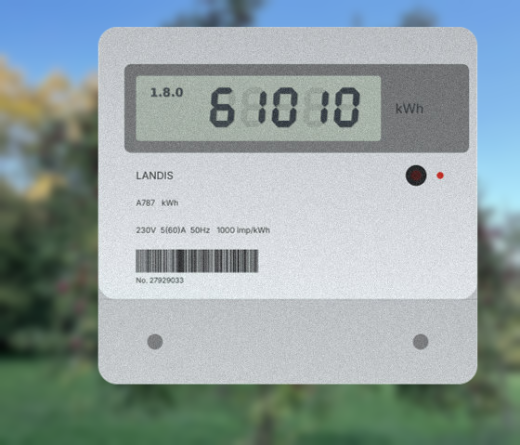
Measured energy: 61010 kWh
